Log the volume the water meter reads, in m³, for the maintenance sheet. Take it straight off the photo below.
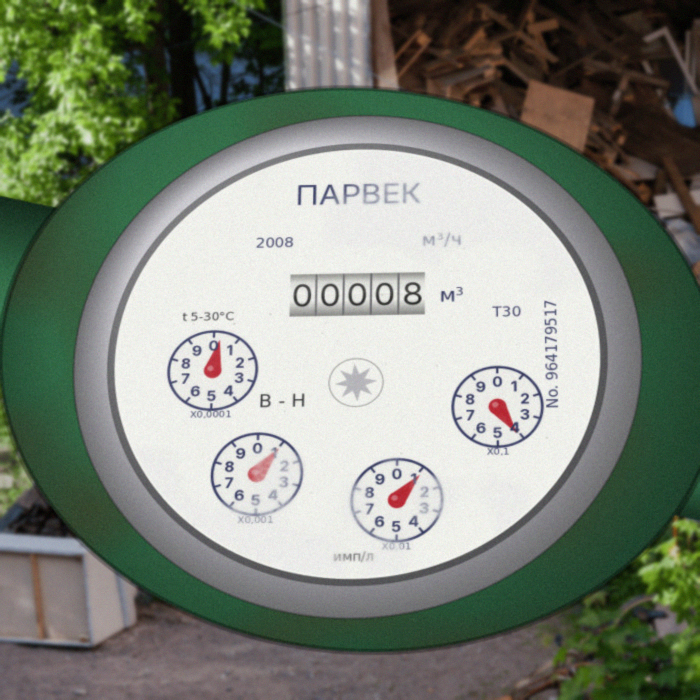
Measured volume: 8.4110 m³
